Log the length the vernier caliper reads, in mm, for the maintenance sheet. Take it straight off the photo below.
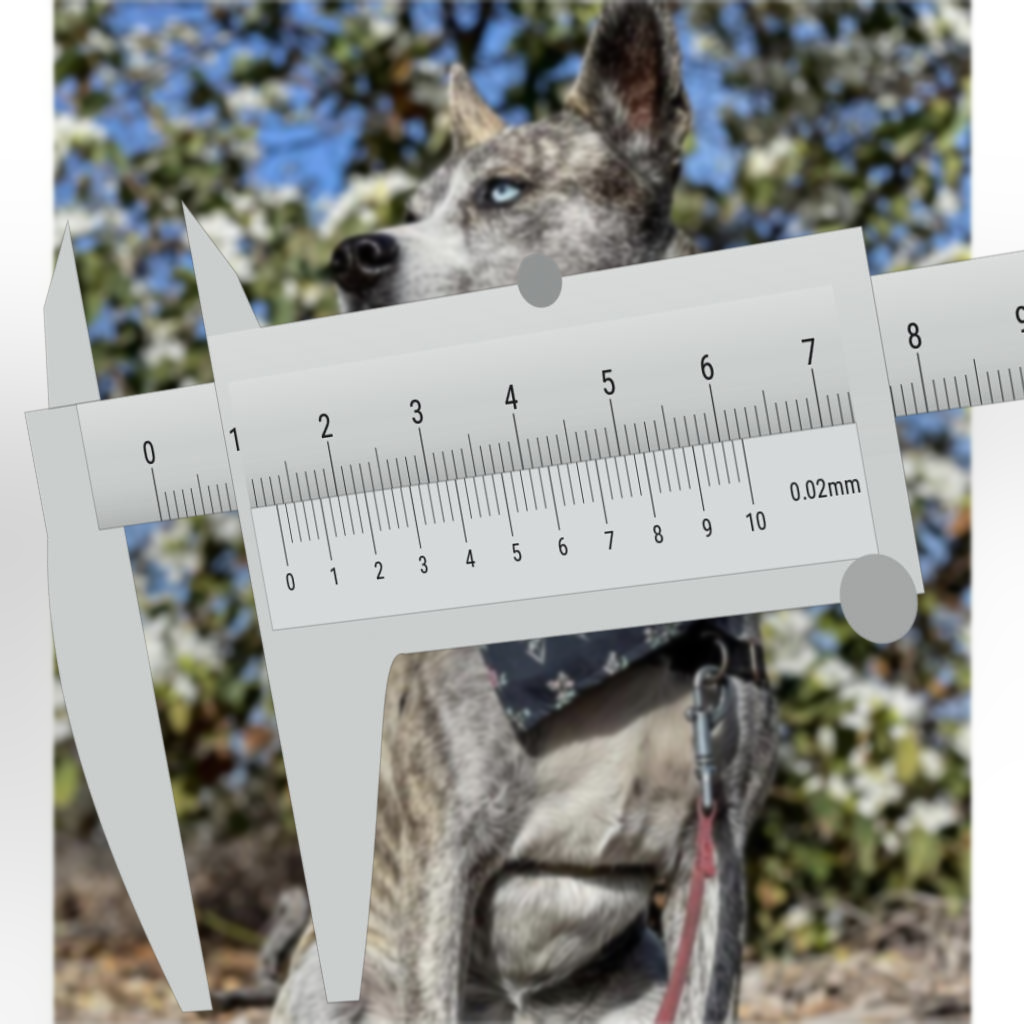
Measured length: 13.2 mm
